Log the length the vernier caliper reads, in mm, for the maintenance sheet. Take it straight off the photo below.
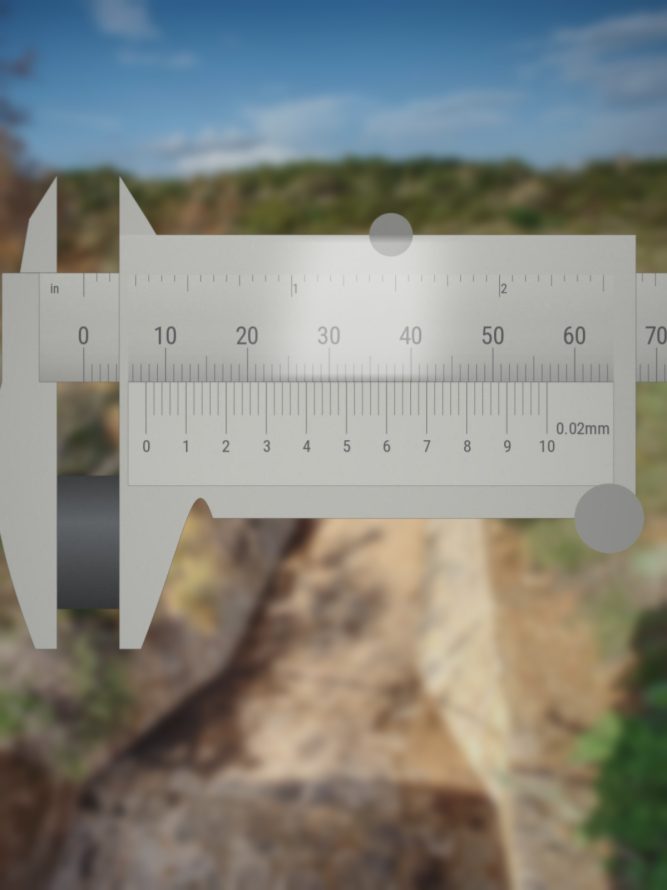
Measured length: 7.6 mm
